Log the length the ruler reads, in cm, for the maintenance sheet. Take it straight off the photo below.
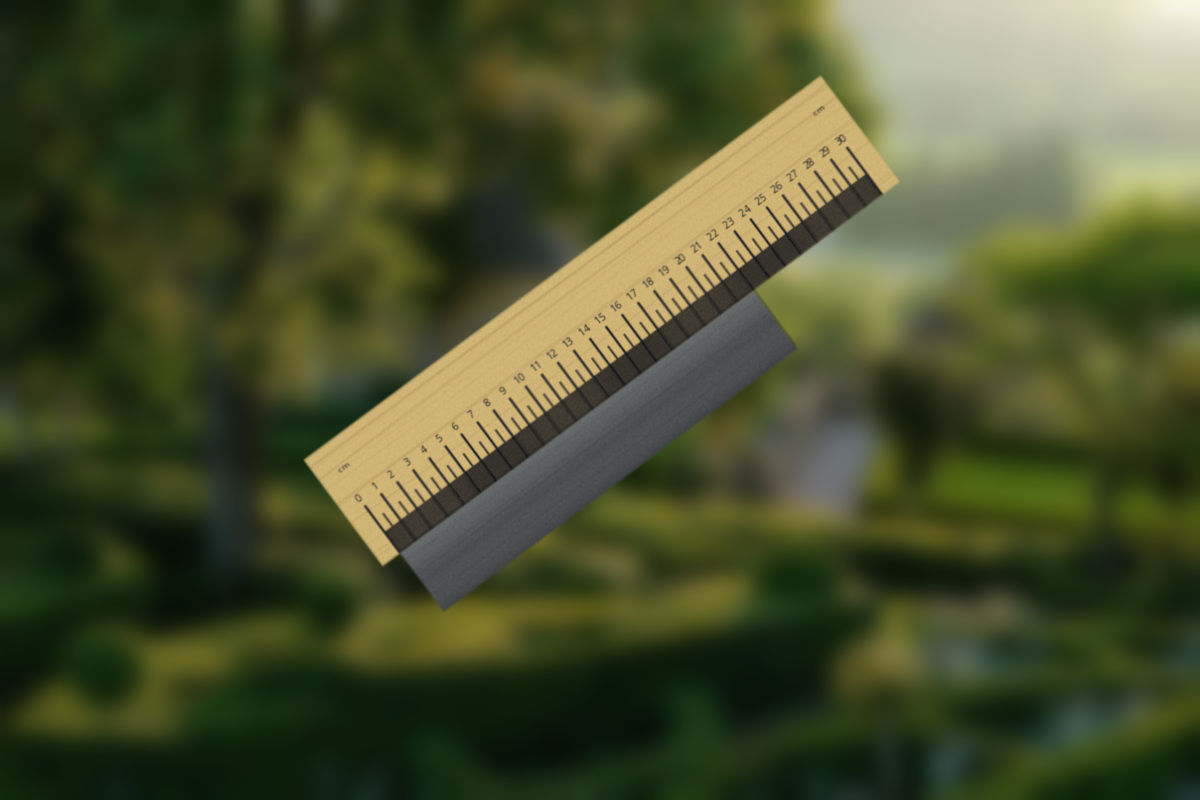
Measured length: 22 cm
